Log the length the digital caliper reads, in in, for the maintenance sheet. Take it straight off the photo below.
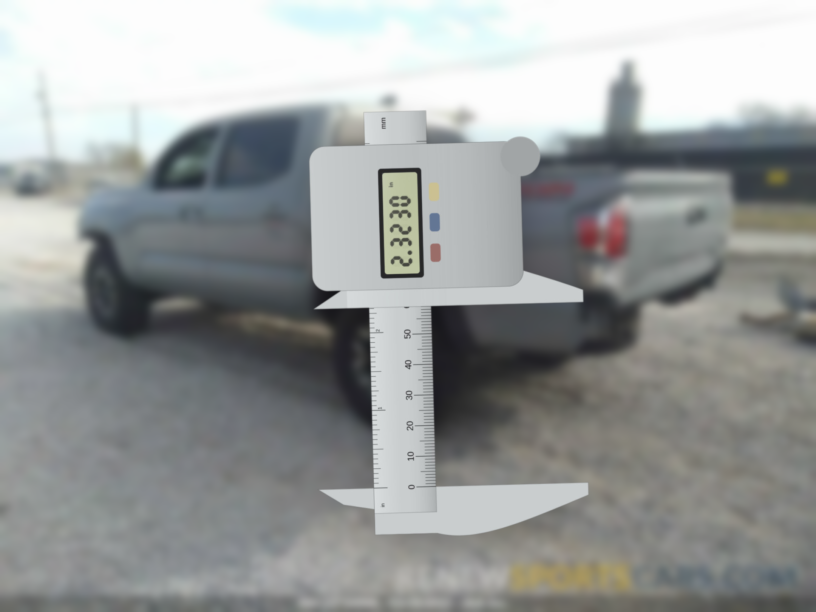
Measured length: 2.3230 in
